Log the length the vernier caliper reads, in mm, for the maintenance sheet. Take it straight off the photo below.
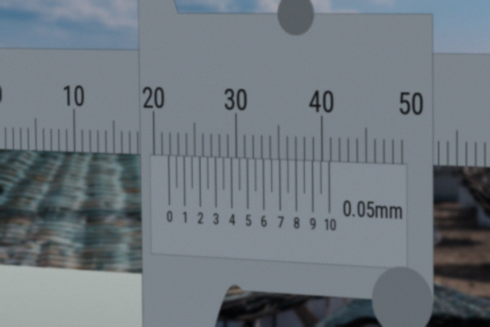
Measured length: 21.8 mm
